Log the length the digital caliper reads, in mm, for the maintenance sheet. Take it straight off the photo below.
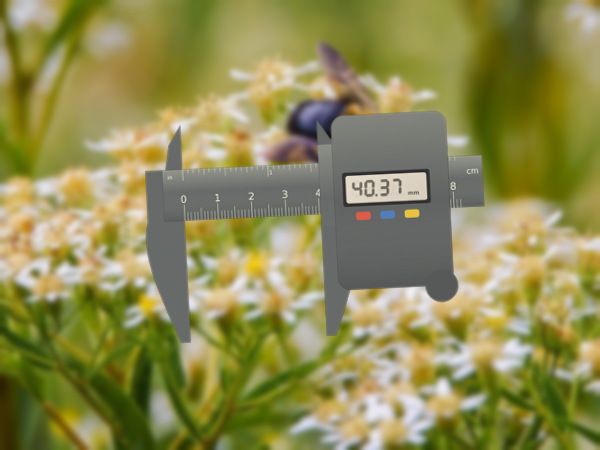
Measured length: 40.37 mm
